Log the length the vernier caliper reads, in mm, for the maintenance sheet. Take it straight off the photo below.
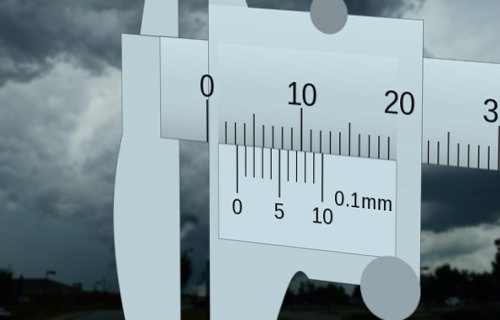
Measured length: 3.2 mm
